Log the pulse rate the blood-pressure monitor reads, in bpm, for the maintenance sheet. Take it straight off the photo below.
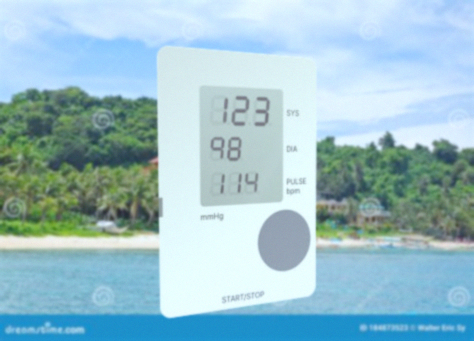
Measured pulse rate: 114 bpm
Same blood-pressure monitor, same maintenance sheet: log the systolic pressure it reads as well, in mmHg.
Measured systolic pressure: 123 mmHg
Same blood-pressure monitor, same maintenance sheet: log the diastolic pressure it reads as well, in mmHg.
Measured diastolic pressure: 98 mmHg
